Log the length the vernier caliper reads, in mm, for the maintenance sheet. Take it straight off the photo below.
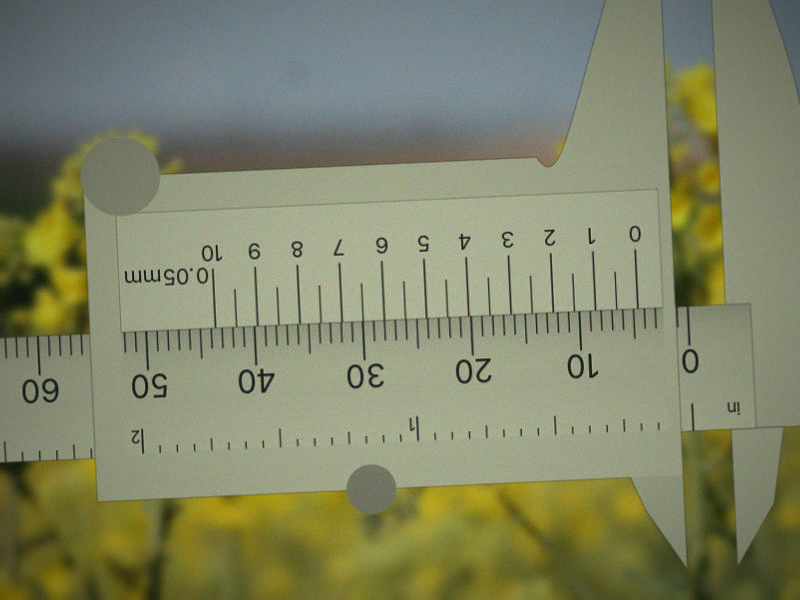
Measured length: 4.6 mm
